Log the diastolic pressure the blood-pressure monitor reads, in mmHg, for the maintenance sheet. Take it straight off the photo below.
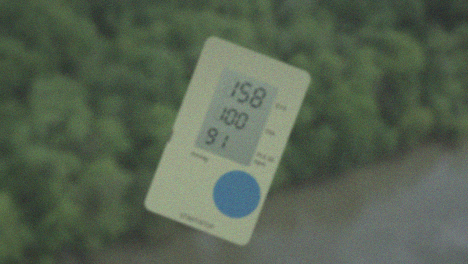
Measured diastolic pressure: 100 mmHg
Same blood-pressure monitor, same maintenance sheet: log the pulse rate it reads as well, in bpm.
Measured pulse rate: 91 bpm
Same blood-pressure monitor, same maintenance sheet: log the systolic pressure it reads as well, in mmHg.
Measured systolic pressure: 158 mmHg
